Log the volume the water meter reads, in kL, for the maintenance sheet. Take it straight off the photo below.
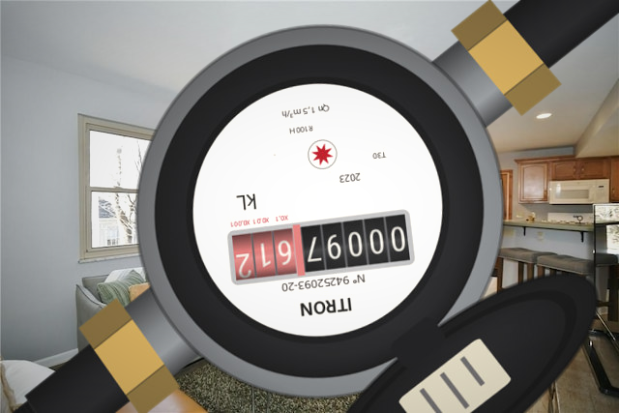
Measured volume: 97.612 kL
